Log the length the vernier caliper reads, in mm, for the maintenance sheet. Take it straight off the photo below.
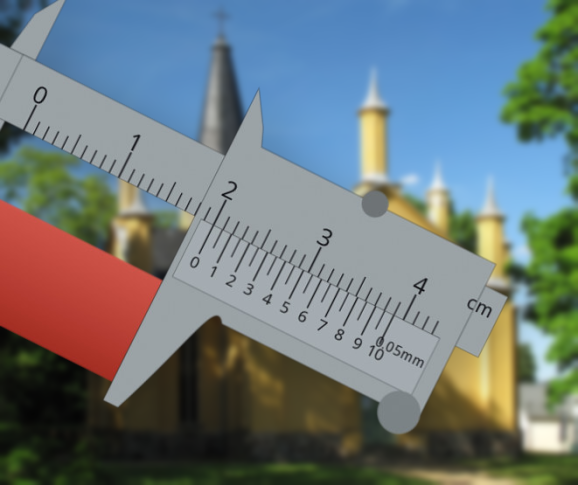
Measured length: 20.0 mm
